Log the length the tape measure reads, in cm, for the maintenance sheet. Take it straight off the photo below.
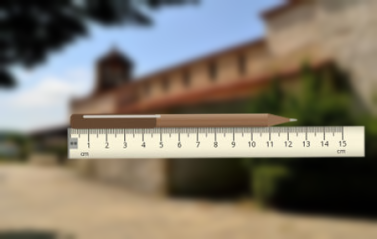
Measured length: 12.5 cm
